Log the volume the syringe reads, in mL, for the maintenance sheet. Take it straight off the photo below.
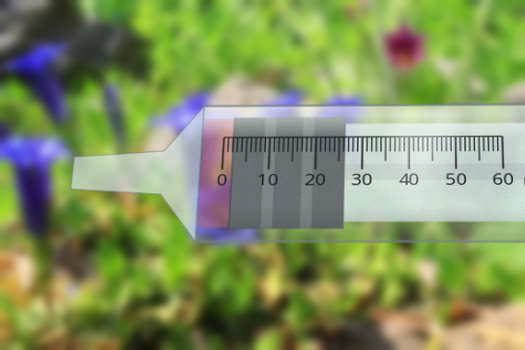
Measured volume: 2 mL
